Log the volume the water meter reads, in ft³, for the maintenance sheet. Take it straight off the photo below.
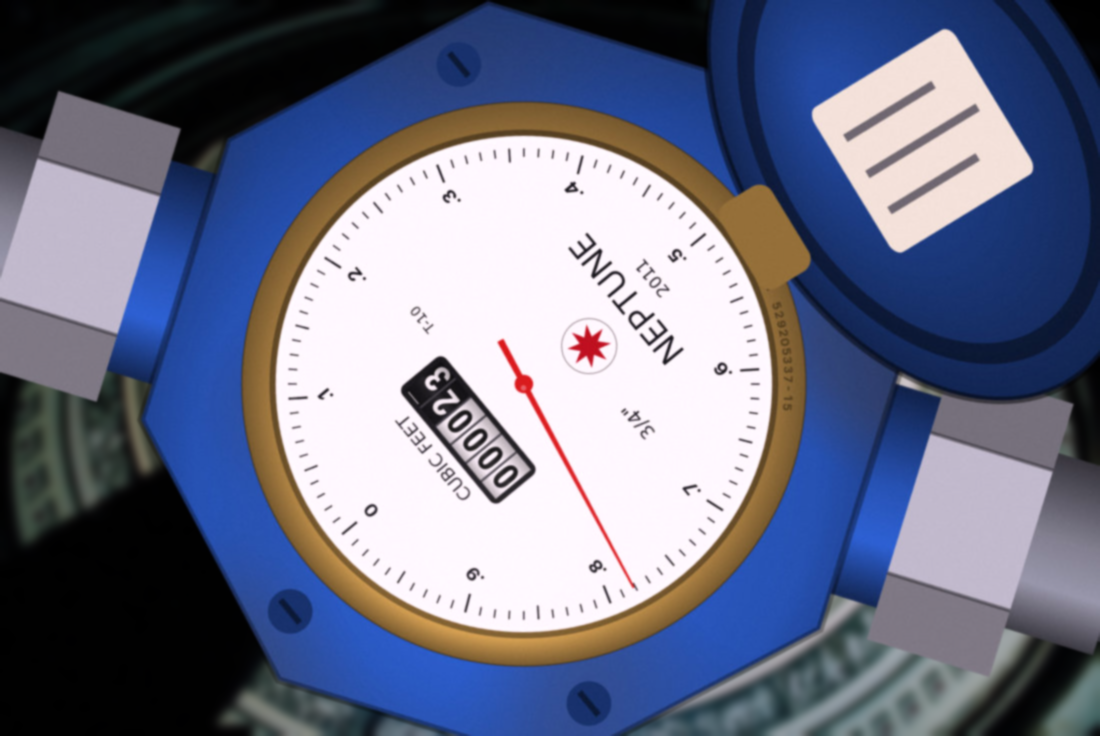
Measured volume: 22.78 ft³
